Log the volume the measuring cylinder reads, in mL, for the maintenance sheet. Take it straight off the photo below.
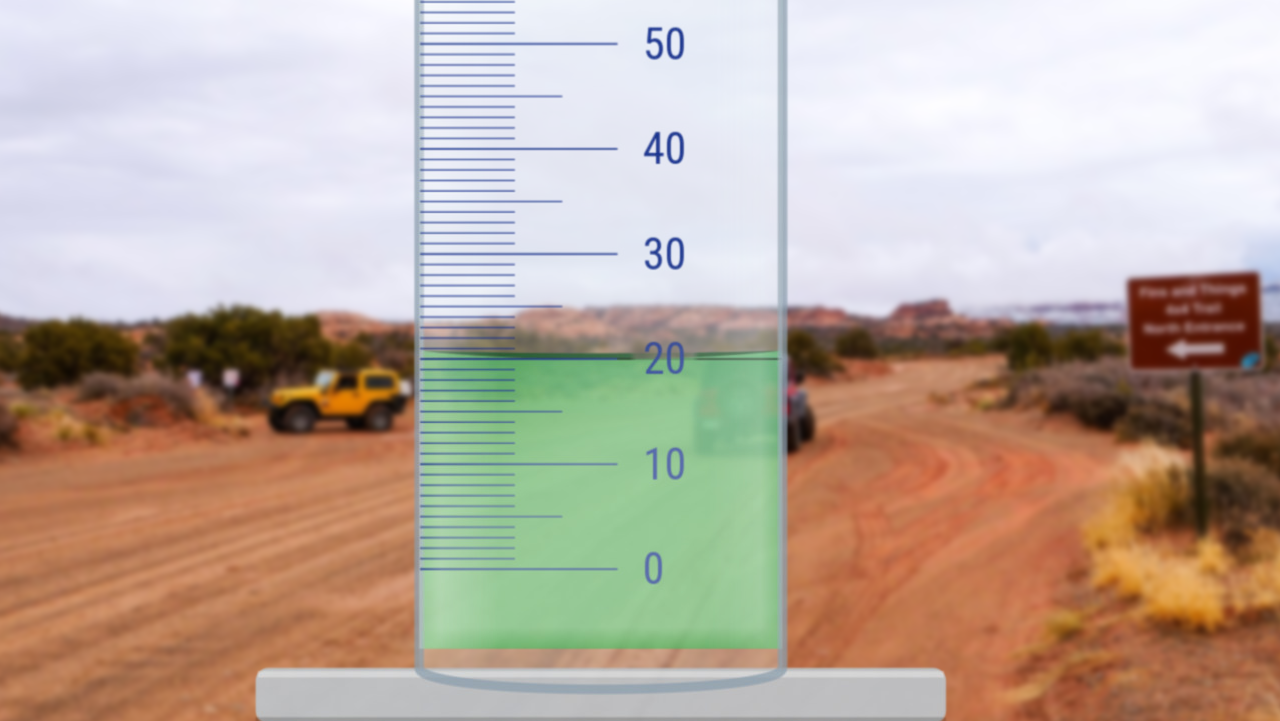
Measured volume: 20 mL
